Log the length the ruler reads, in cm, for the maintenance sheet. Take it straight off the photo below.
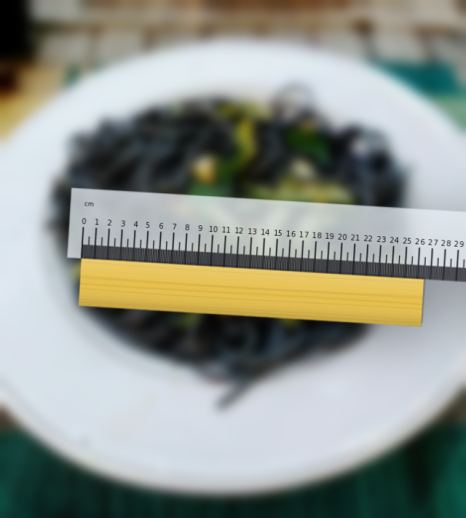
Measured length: 26.5 cm
